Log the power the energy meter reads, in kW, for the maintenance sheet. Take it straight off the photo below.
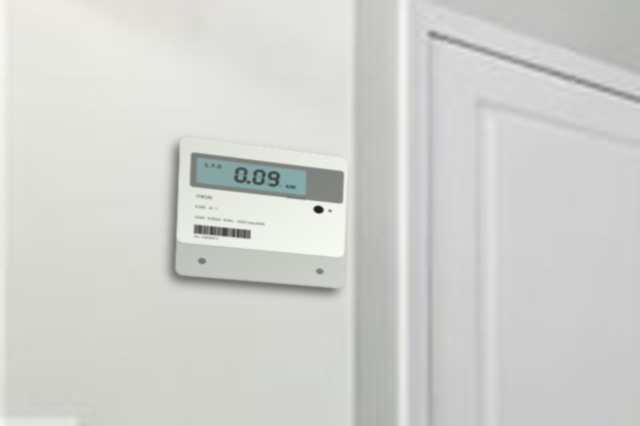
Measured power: 0.09 kW
